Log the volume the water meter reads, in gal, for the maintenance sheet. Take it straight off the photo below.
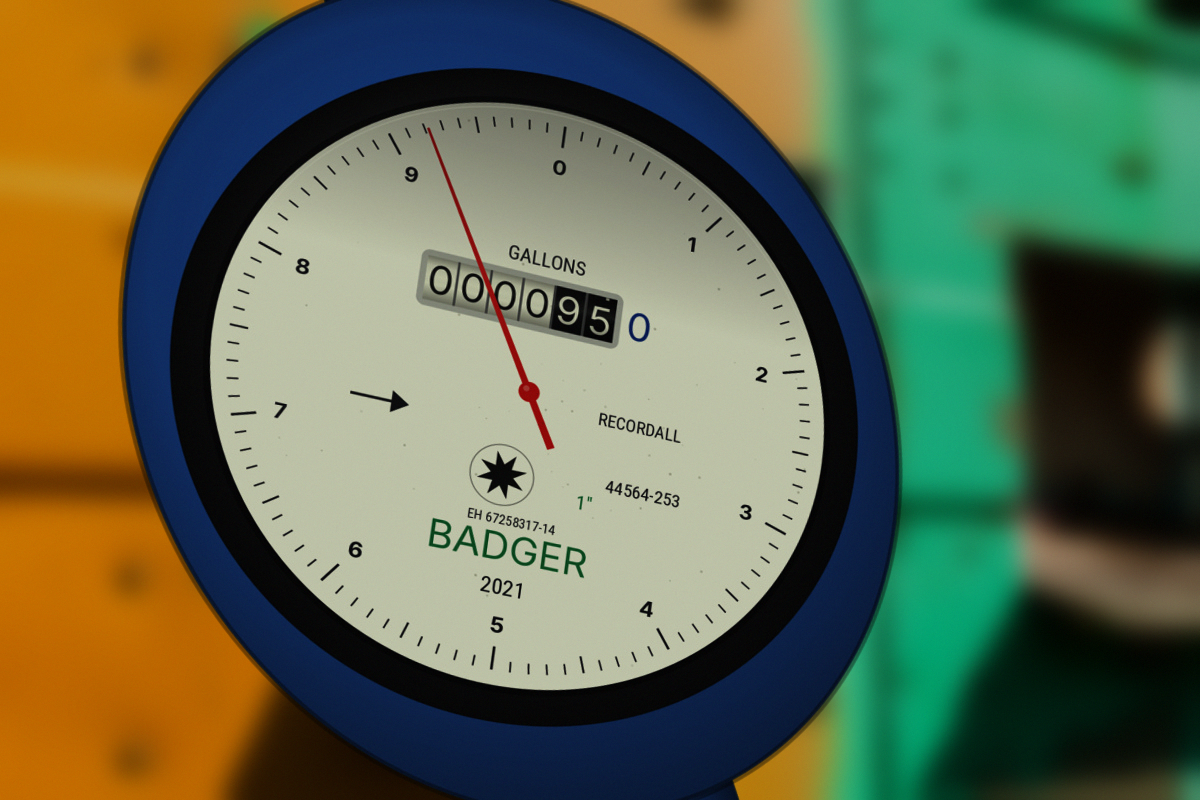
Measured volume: 949.2 gal
